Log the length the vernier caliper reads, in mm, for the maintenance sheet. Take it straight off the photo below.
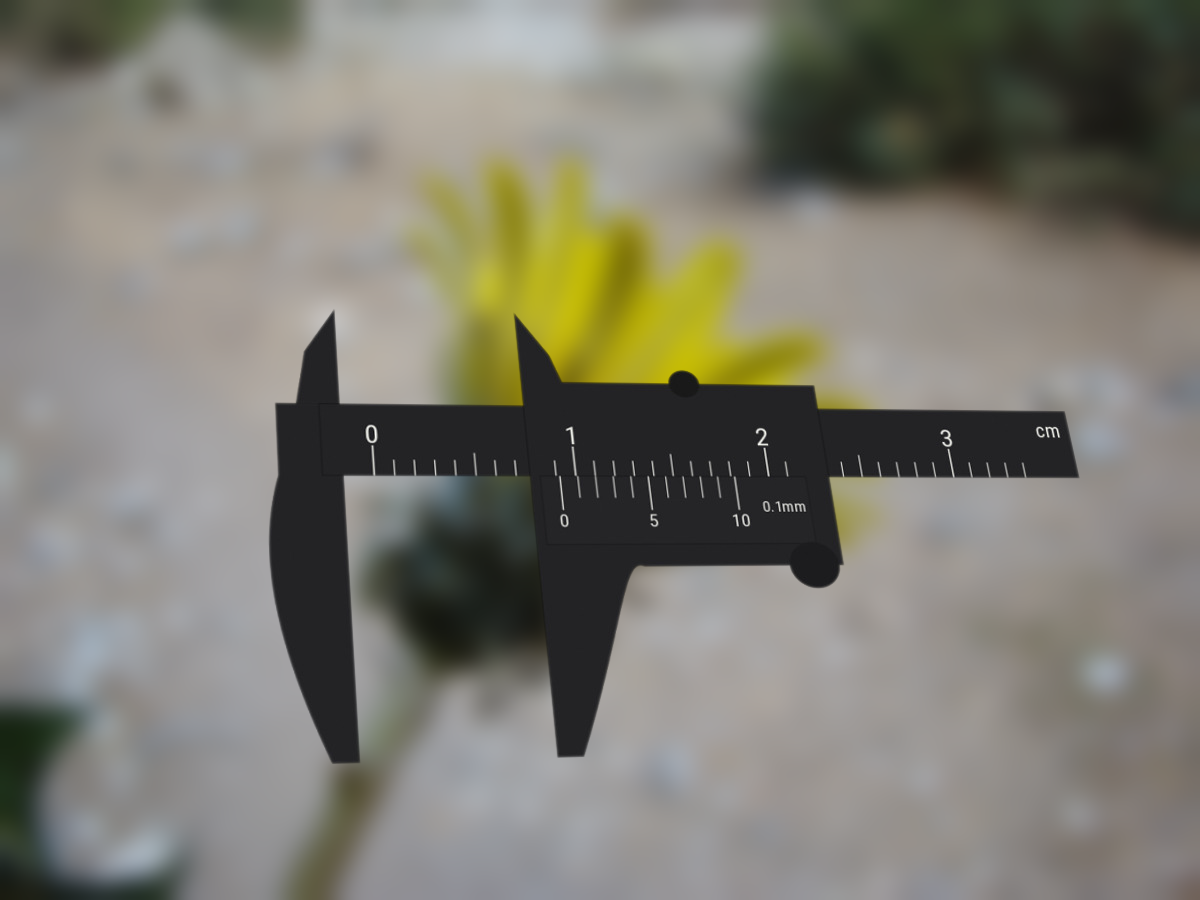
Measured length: 9.2 mm
